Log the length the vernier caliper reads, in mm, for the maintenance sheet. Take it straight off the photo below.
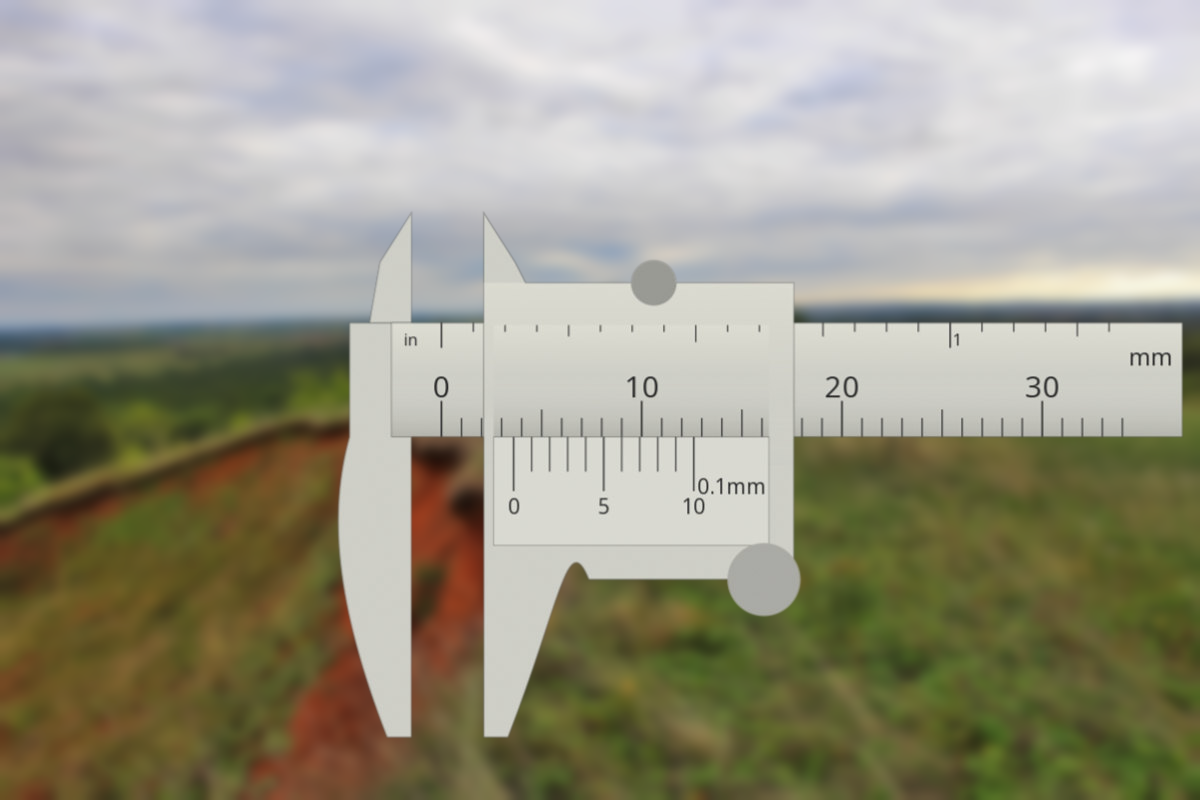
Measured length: 3.6 mm
